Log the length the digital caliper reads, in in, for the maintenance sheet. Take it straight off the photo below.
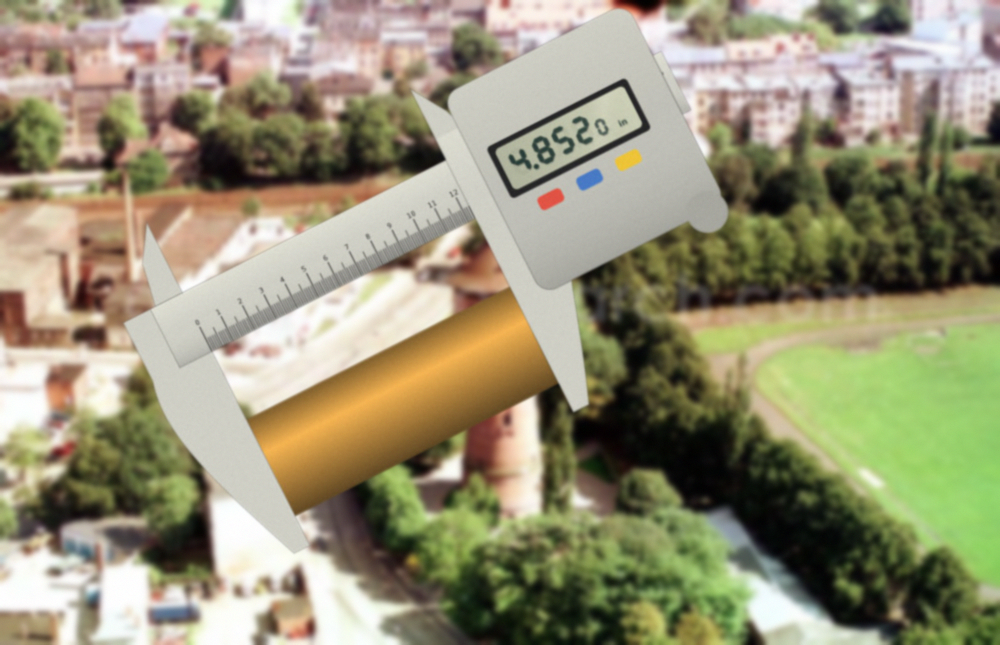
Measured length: 4.8520 in
